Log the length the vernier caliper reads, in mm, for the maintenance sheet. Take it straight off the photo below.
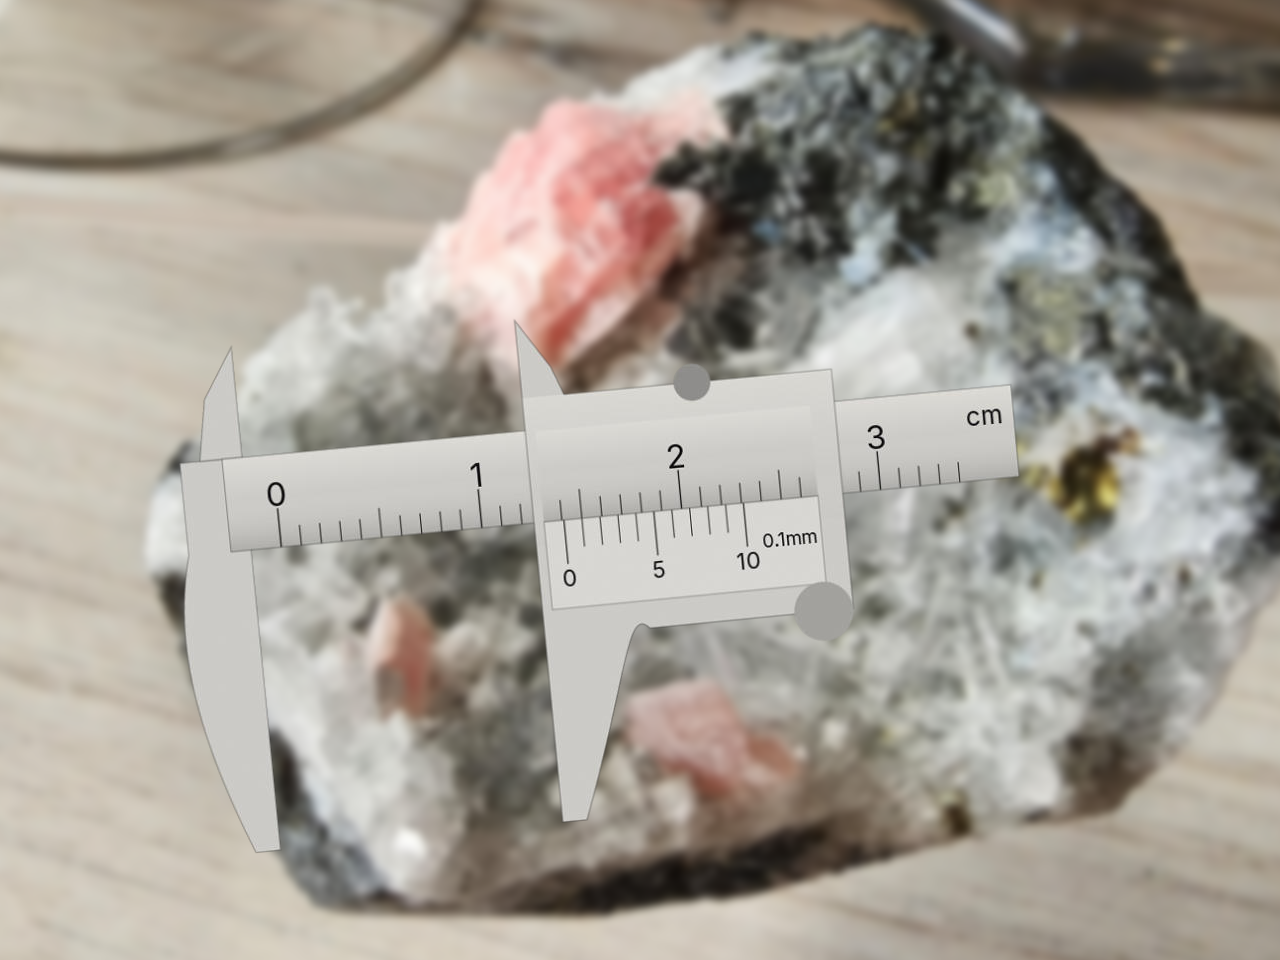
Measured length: 14.1 mm
